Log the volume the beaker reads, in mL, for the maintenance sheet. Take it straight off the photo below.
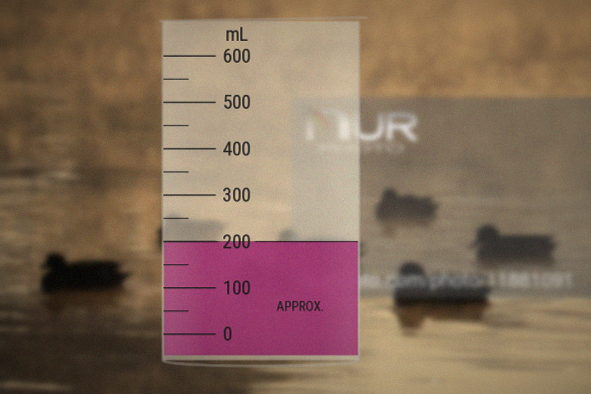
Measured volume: 200 mL
